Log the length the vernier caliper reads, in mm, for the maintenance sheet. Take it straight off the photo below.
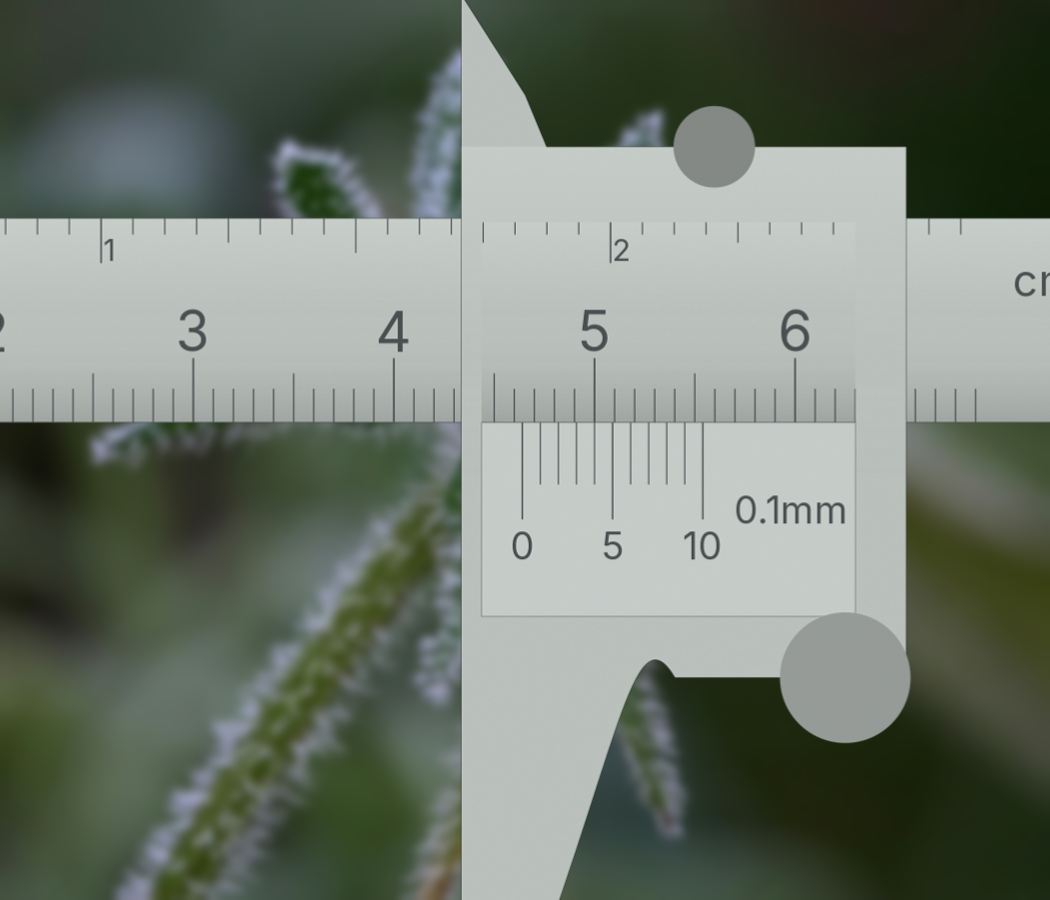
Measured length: 46.4 mm
